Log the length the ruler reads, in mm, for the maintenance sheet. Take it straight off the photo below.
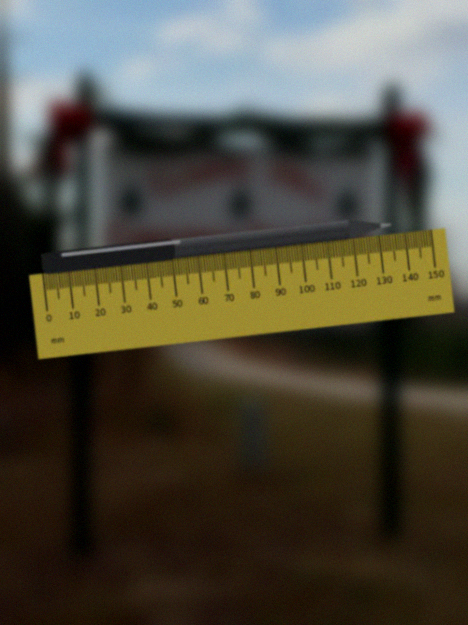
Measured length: 135 mm
